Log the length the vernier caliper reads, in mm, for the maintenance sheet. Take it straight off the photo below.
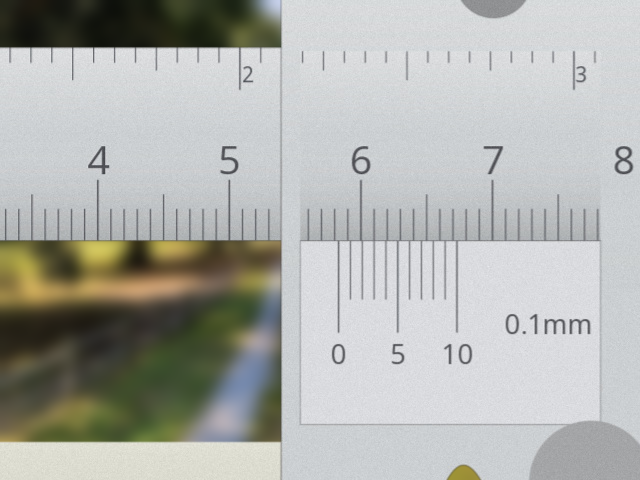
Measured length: 58.3 mm
